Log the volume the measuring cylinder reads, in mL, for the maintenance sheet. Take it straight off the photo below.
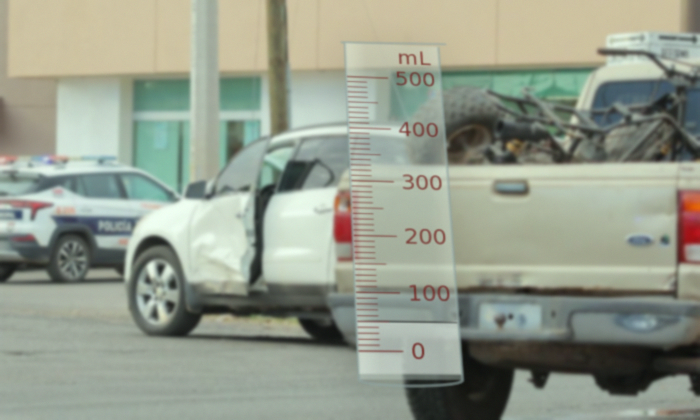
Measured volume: 50 mL
